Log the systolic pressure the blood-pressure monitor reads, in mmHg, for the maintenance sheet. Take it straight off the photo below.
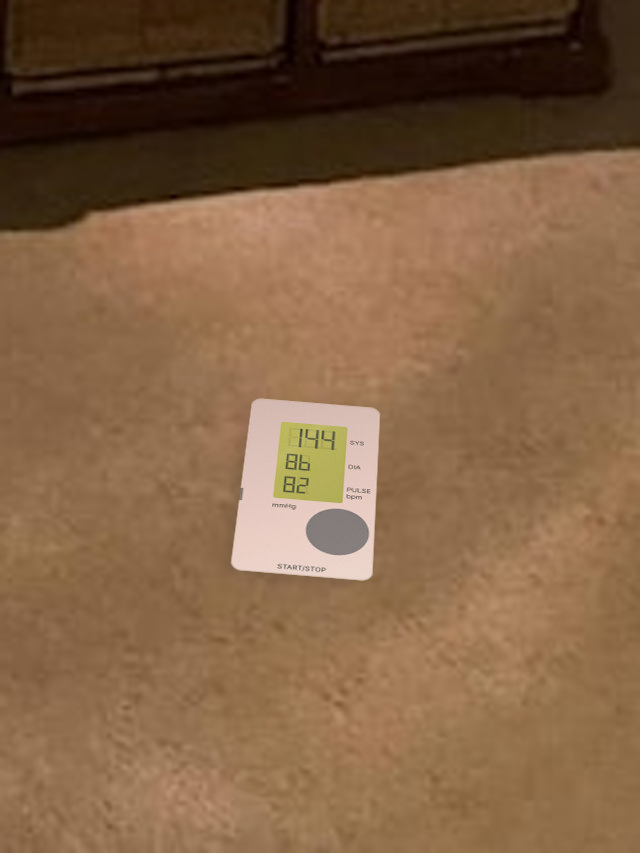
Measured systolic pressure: 144 mmHg
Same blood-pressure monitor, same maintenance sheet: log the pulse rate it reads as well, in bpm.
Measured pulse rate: 82 bpm
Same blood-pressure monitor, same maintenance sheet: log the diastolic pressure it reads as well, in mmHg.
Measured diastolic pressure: 86 mmHg
